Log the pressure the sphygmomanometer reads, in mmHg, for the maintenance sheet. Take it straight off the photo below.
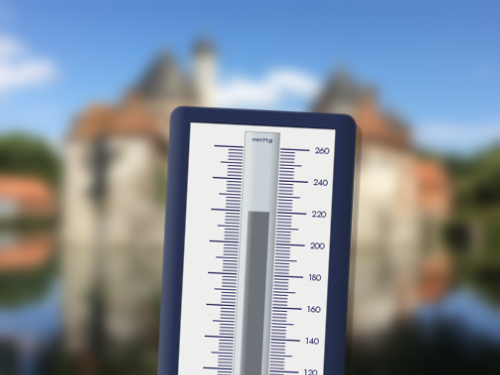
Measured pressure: 220 mmHg
